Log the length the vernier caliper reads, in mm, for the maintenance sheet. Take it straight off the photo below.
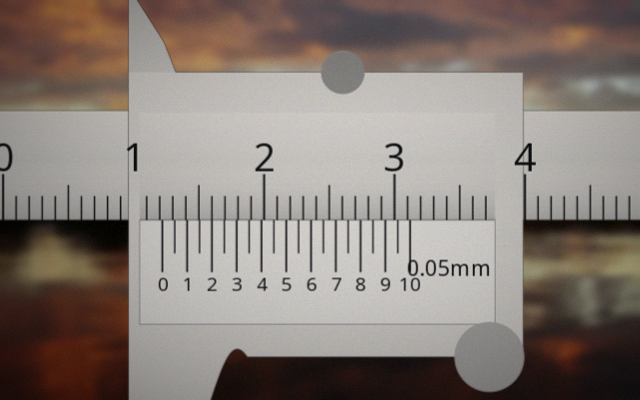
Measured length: 12.2 mm
